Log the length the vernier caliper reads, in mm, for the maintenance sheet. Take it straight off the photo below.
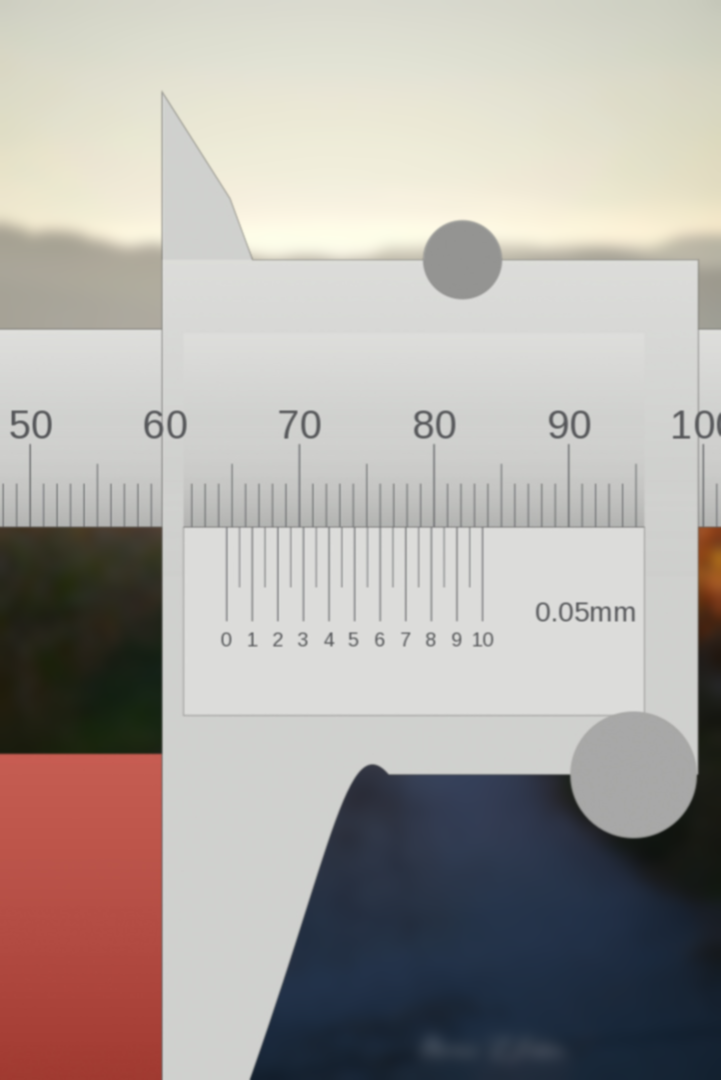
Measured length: 64.6 mm
